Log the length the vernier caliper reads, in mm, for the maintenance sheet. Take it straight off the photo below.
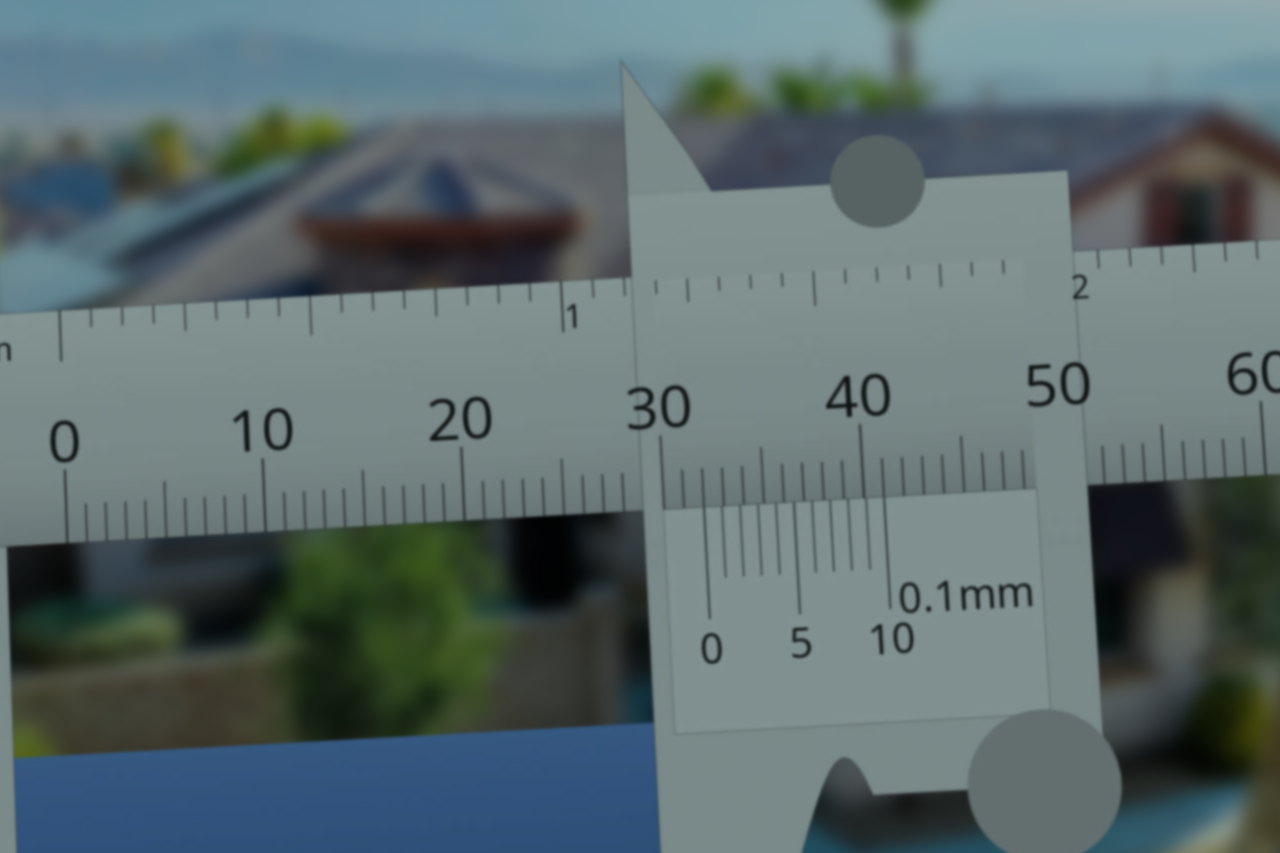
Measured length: 32.0 mm
